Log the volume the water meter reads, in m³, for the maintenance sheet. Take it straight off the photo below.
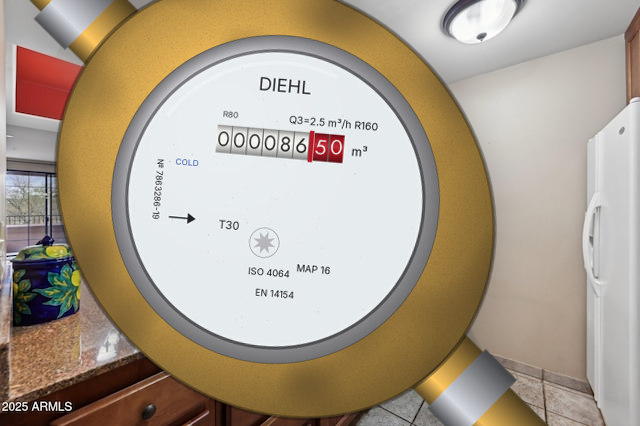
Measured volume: 86.50 m³
